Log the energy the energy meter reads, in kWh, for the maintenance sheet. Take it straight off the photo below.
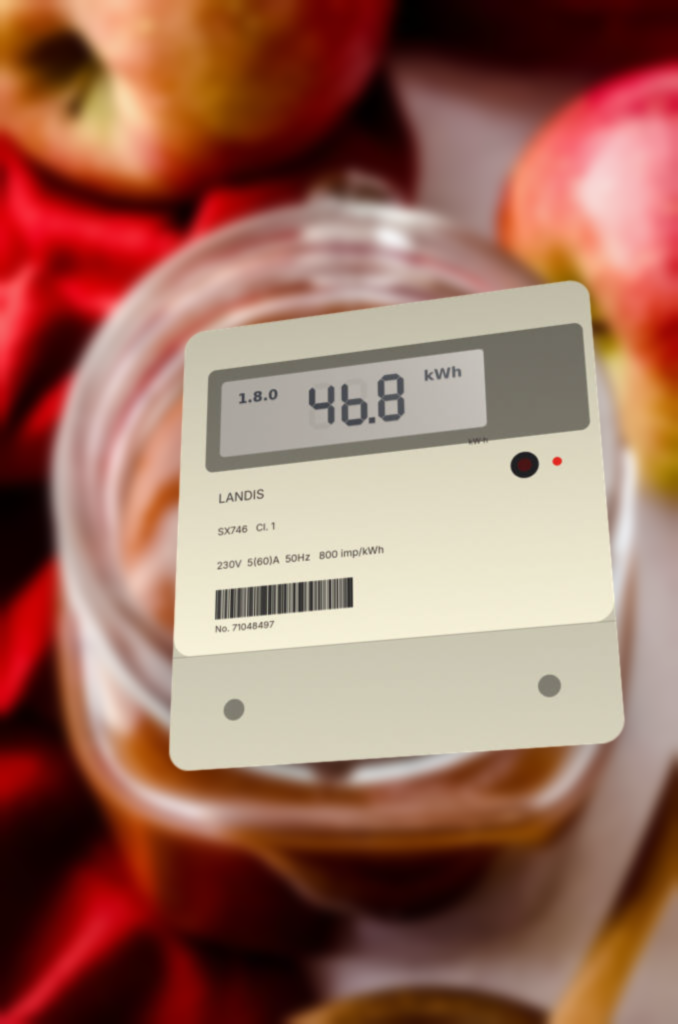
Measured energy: 46.8 kWh
